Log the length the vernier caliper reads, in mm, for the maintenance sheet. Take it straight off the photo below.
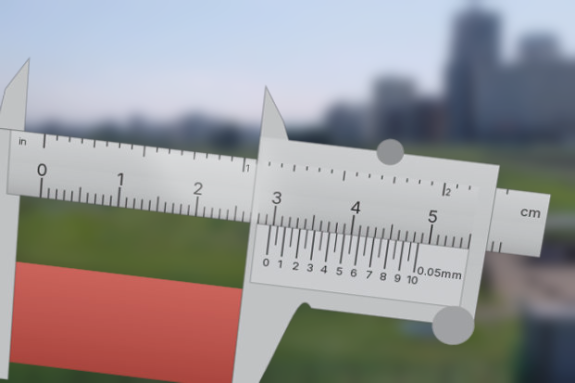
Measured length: 29.6 mm
